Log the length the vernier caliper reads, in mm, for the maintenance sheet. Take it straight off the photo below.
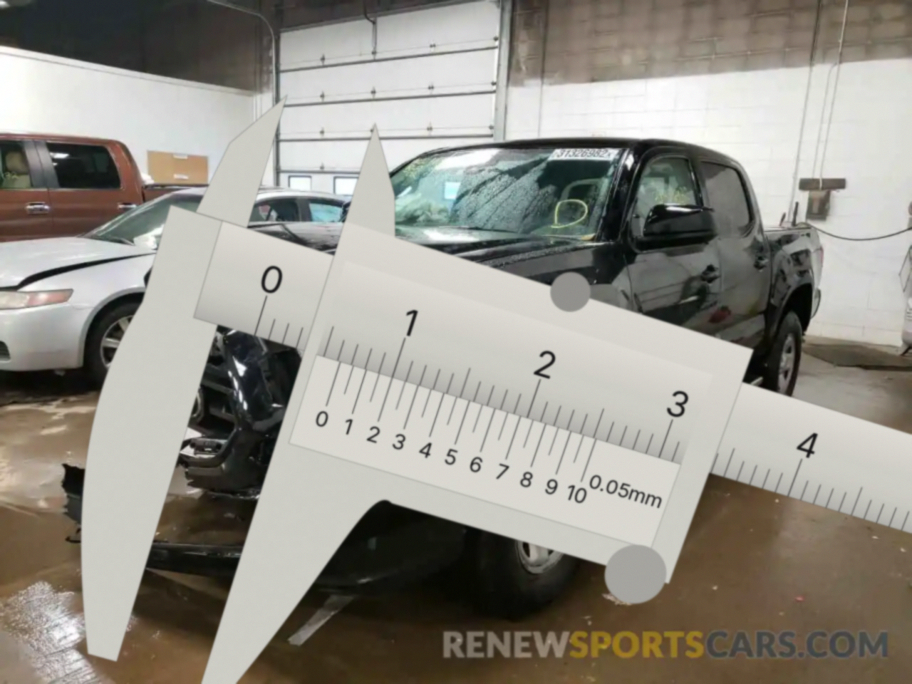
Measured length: 6.2 mm
